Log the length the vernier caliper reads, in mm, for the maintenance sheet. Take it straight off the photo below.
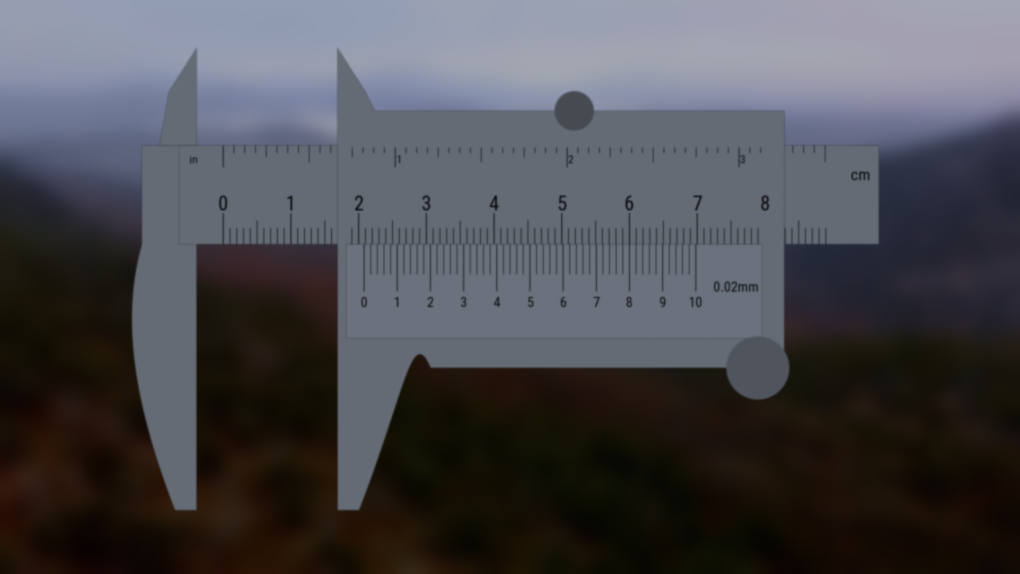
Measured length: 20.8 mm
